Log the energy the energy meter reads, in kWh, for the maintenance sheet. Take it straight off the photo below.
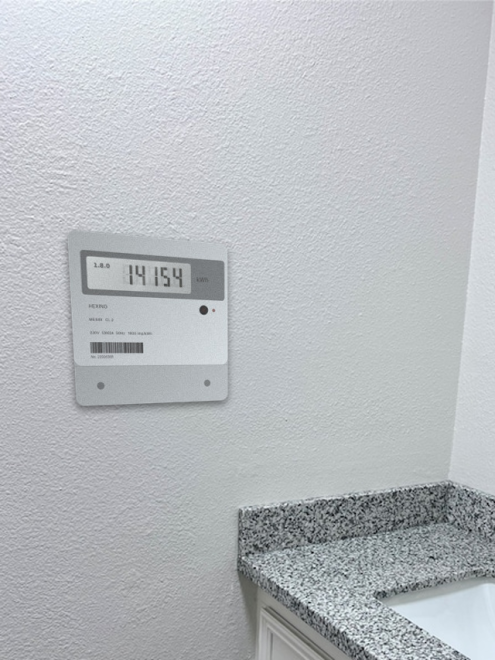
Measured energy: 14154 kWh
